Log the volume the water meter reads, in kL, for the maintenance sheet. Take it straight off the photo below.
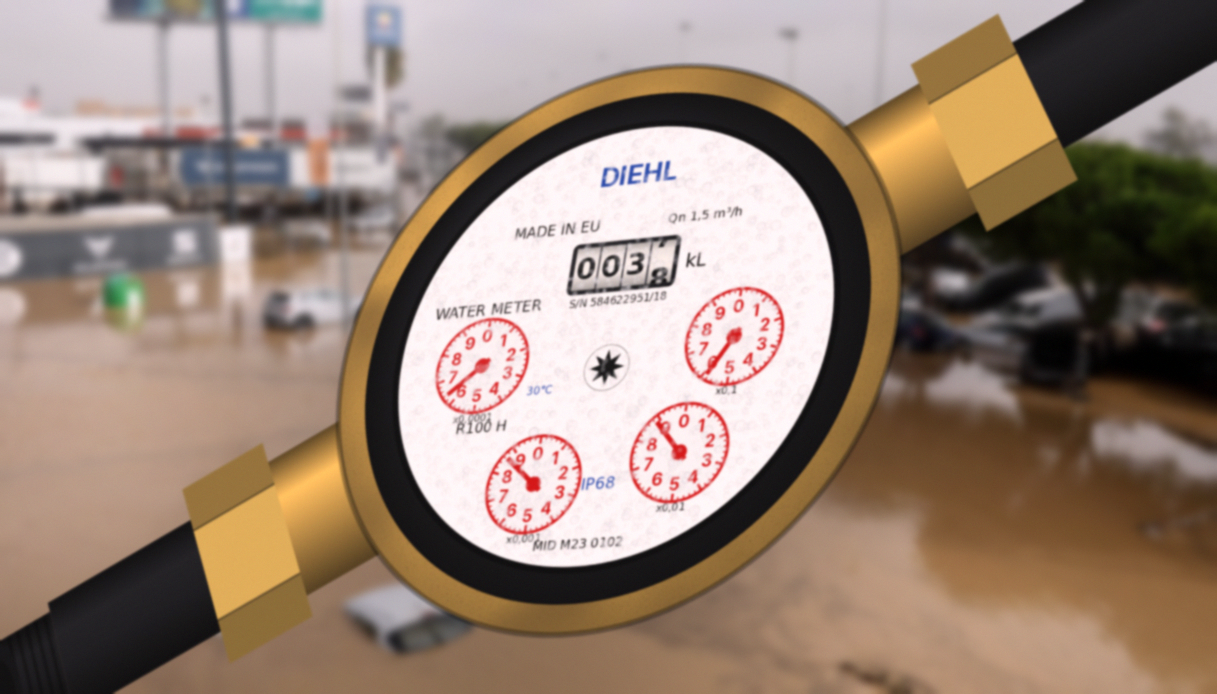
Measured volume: 37.5886 kL
